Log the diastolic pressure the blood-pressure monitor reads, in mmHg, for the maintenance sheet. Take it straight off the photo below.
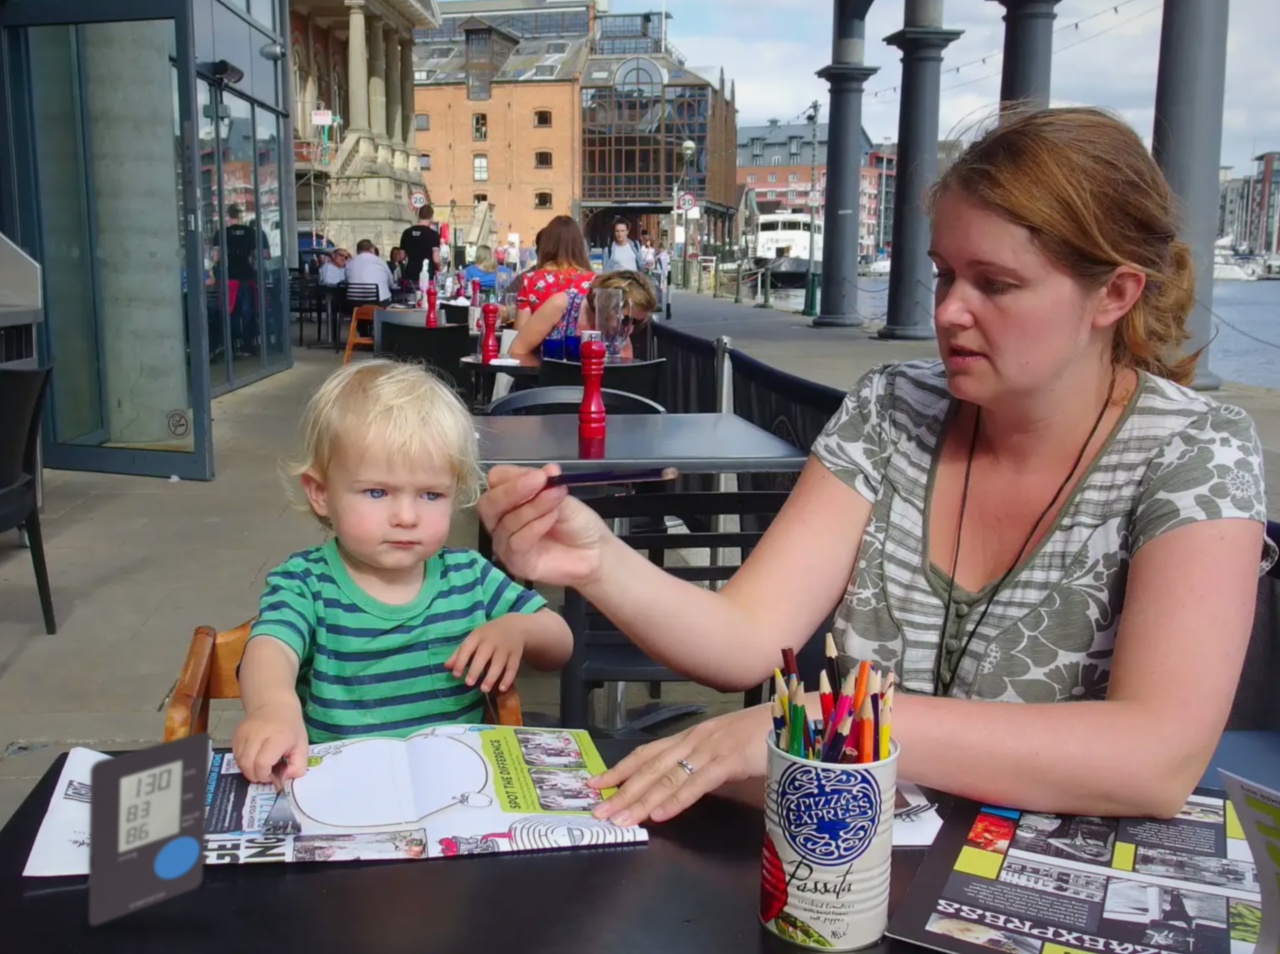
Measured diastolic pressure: 83 mmHg
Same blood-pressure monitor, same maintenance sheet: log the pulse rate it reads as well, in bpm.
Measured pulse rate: 86 bpm
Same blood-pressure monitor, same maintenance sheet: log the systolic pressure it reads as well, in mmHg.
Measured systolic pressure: 130 mmHg
